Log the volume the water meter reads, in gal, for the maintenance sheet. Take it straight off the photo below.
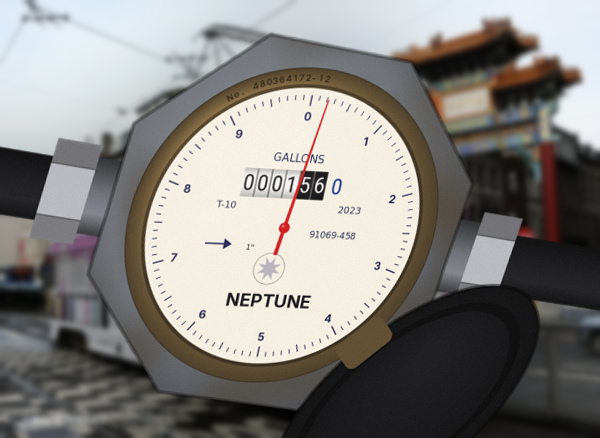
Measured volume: 1560.2 gal
